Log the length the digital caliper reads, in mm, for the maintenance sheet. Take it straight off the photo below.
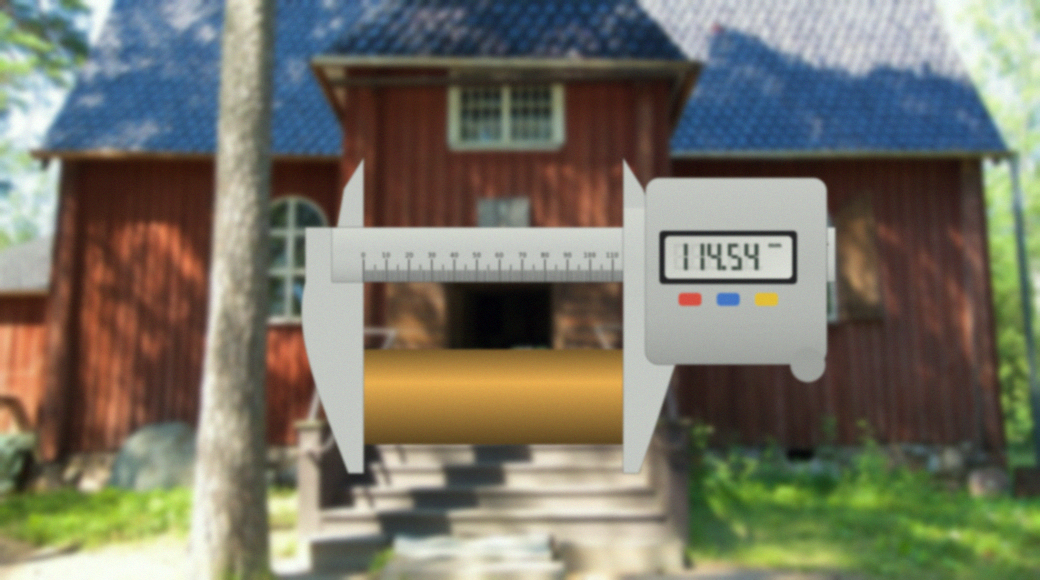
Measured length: 114.54 mm
